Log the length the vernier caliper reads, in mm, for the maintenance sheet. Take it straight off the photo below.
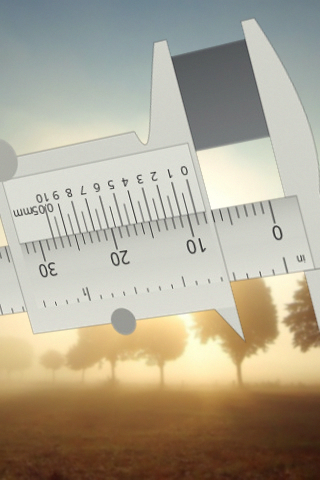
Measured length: 9.0 mm
